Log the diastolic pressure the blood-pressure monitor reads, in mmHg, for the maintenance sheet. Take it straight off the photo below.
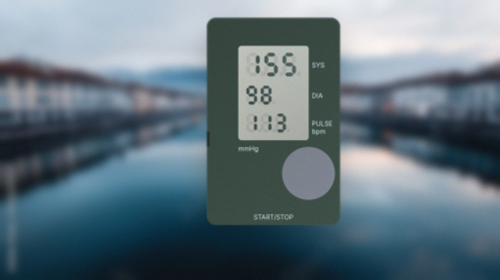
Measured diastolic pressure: 98 mmHg
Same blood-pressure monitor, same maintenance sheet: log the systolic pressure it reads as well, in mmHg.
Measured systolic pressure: 155 mmHg
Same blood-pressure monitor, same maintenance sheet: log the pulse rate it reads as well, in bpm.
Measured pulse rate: 113 bpm
